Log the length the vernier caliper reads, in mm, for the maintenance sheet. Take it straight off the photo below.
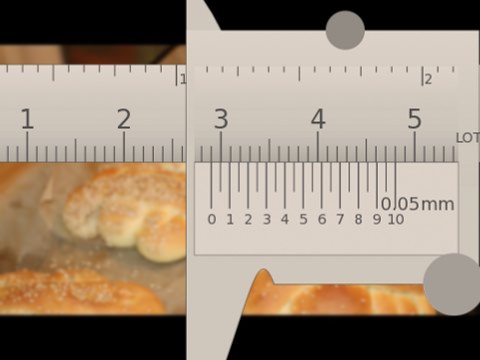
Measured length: 29.0 mm
